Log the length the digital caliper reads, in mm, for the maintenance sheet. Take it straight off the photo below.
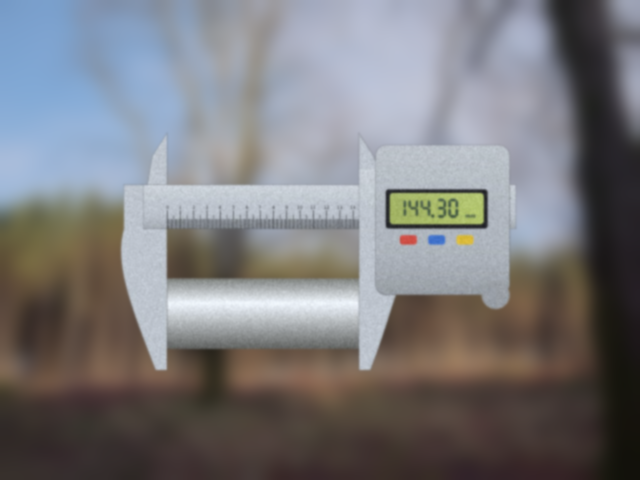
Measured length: 144.30 mm
